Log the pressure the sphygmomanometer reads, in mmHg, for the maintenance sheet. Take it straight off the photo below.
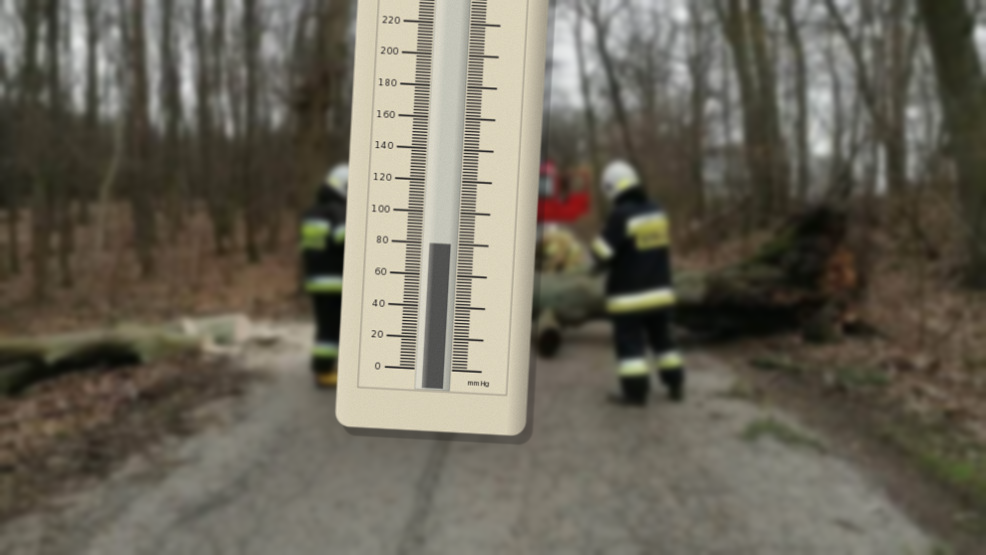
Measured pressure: 80 mmHg
